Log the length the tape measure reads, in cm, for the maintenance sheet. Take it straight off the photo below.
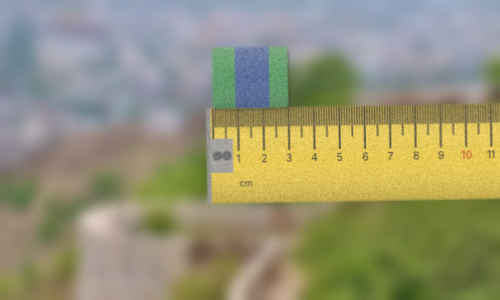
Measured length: 3 cm
